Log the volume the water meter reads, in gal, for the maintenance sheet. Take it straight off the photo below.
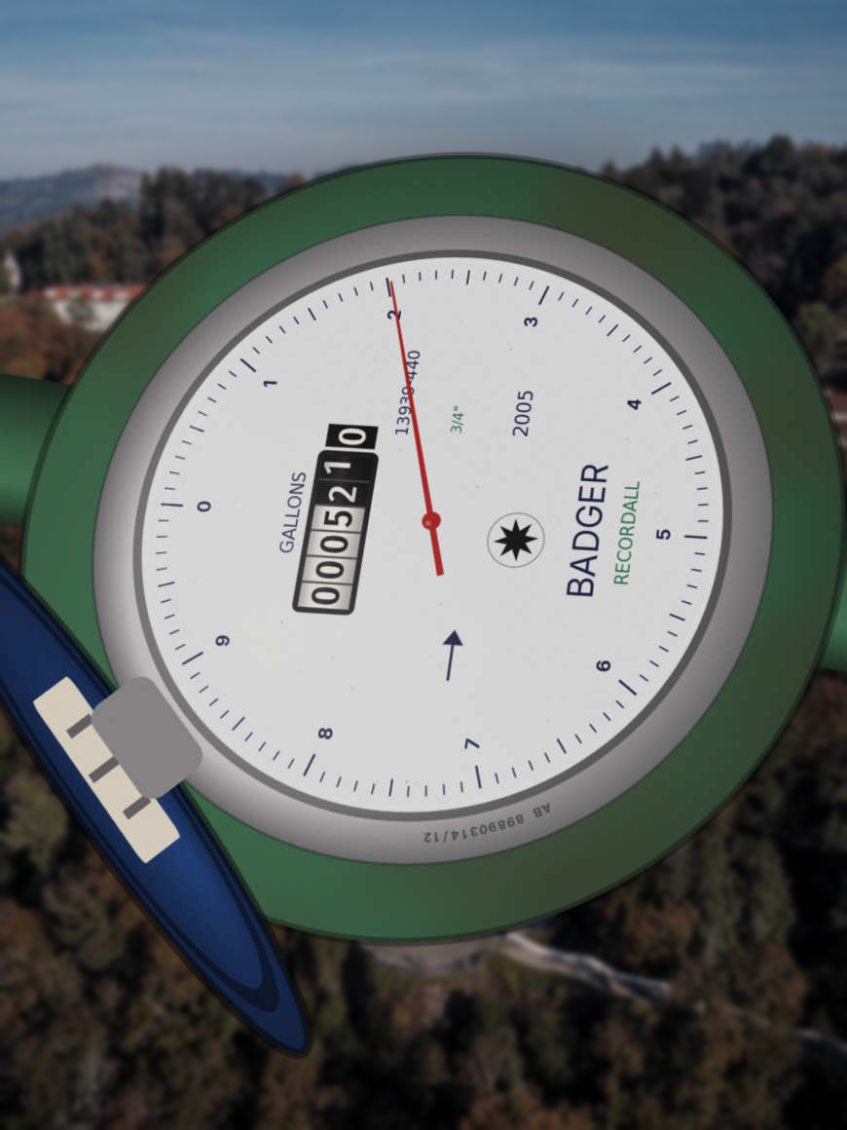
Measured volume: 5212.0 gal
